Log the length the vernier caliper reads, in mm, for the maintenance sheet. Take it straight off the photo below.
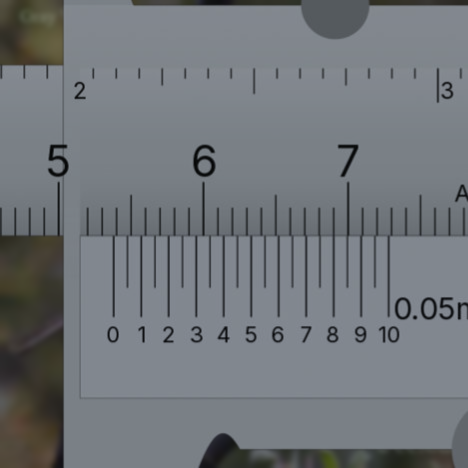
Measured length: 53.8 mm
